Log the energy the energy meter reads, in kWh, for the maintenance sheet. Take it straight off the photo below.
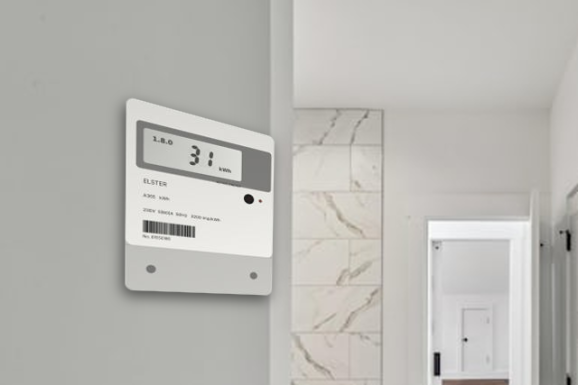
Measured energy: 31 kWh
